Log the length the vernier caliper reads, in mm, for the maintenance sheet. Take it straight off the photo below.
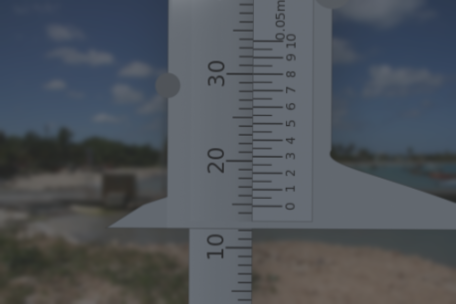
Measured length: 14.8 mm
